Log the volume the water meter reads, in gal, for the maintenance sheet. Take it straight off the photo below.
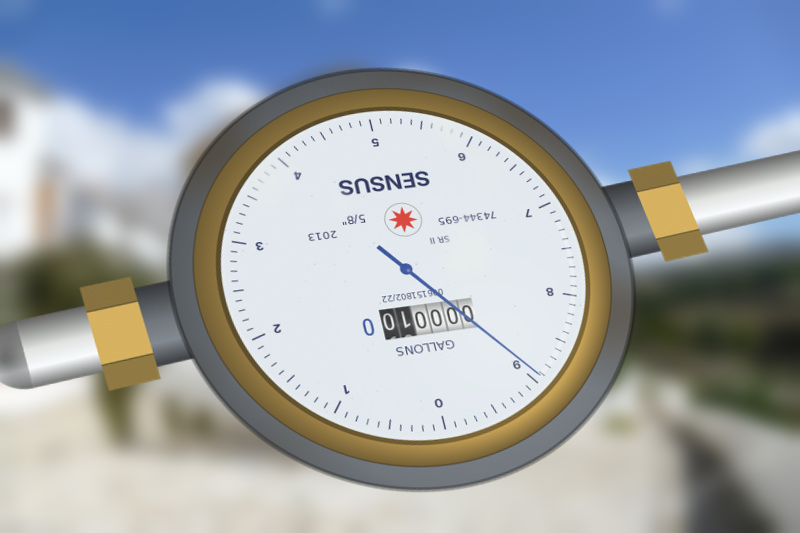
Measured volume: 98.9 gal
